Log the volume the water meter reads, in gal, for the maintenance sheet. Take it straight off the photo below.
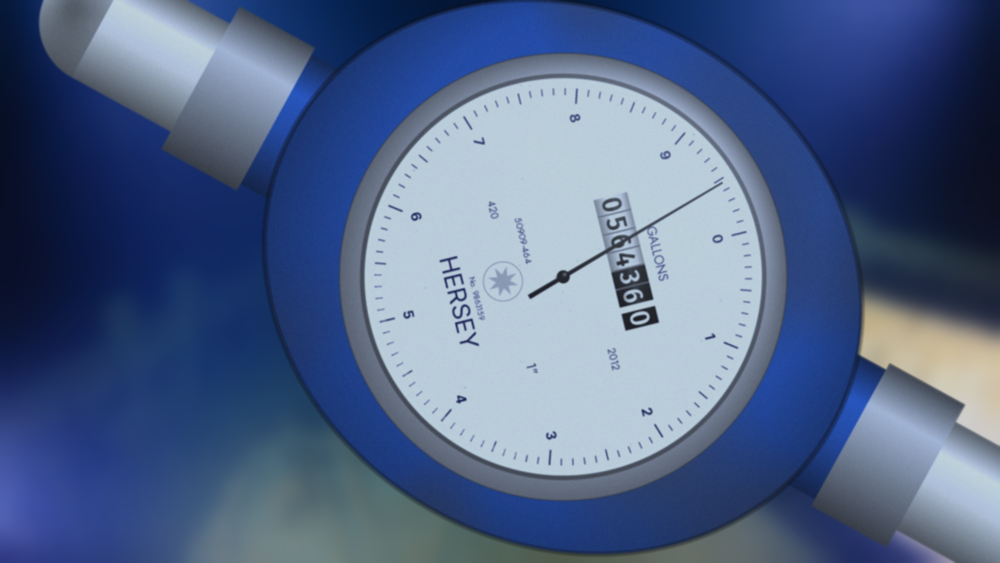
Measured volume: 564359.5 gal
